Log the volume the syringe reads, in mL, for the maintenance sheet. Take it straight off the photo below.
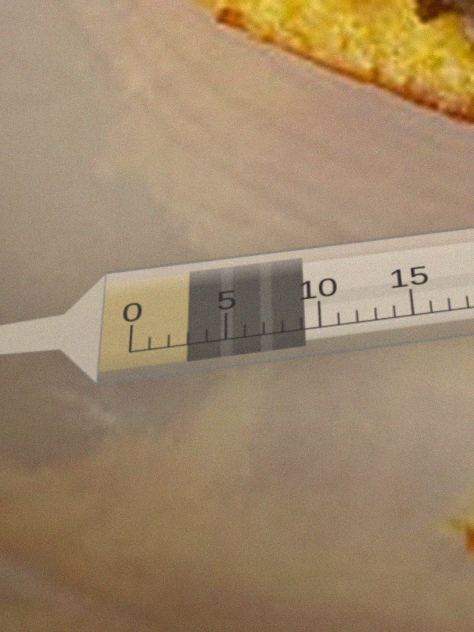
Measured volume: 3 mL
